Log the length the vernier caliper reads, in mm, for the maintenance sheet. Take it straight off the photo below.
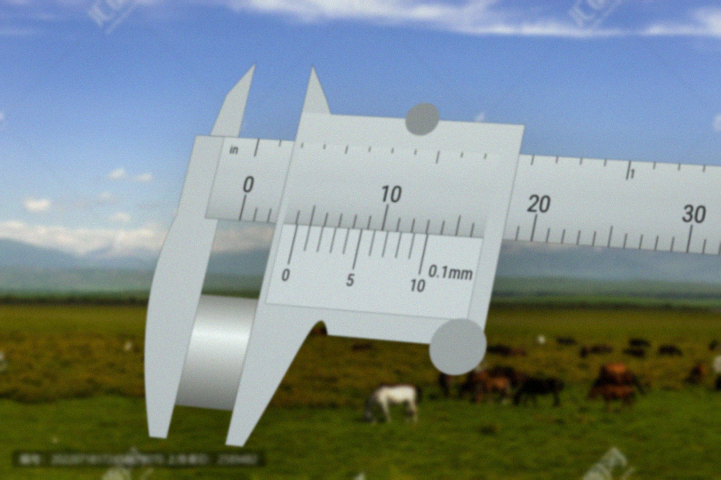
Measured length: 4.1 mm
